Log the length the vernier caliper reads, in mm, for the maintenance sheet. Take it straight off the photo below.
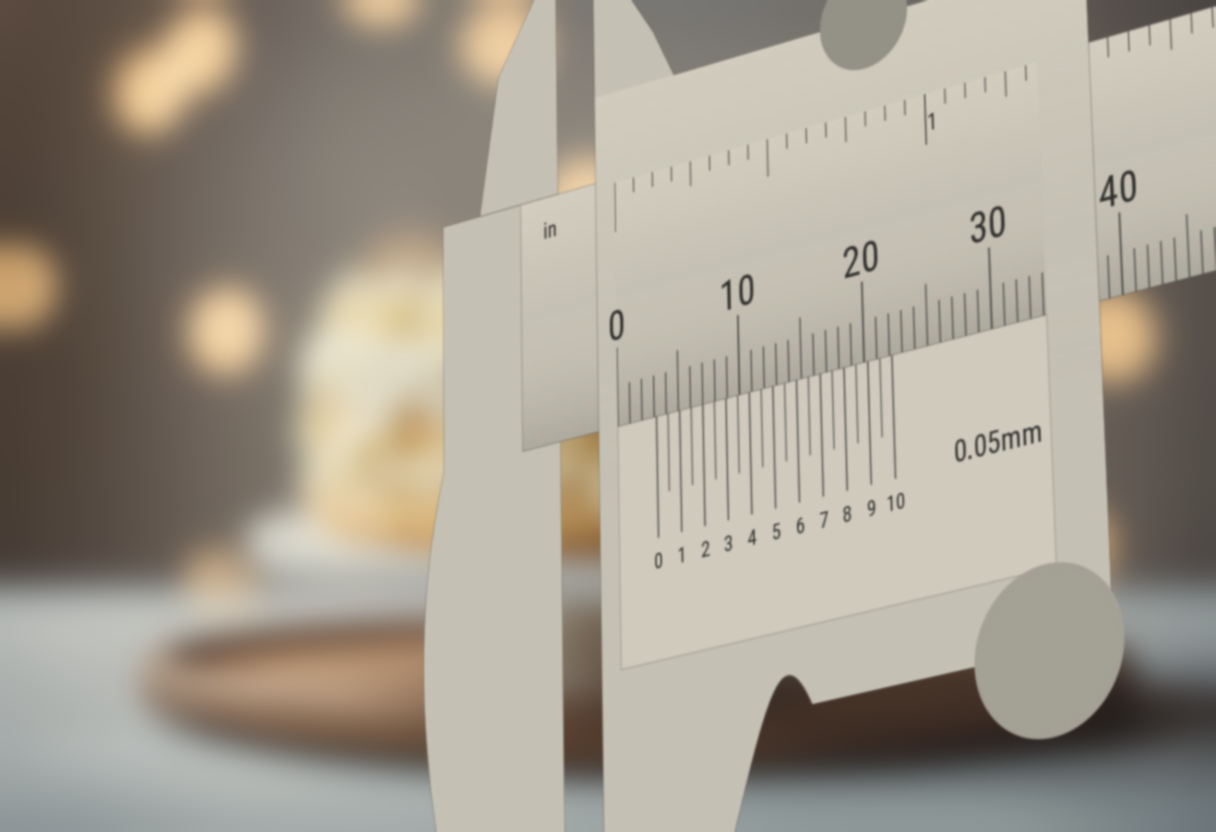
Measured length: 3.2 mm
